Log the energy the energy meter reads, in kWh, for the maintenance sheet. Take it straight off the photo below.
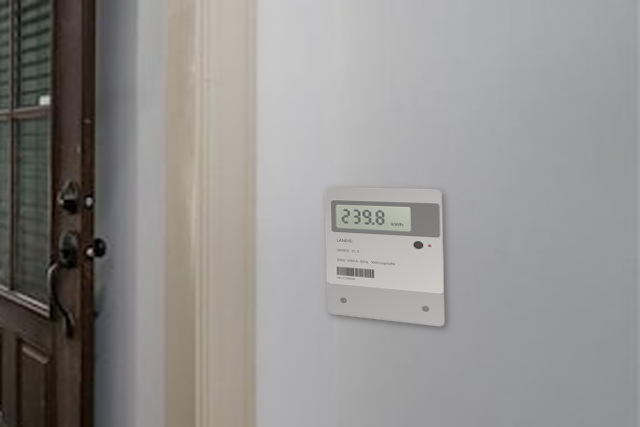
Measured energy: 239.8 kWh
